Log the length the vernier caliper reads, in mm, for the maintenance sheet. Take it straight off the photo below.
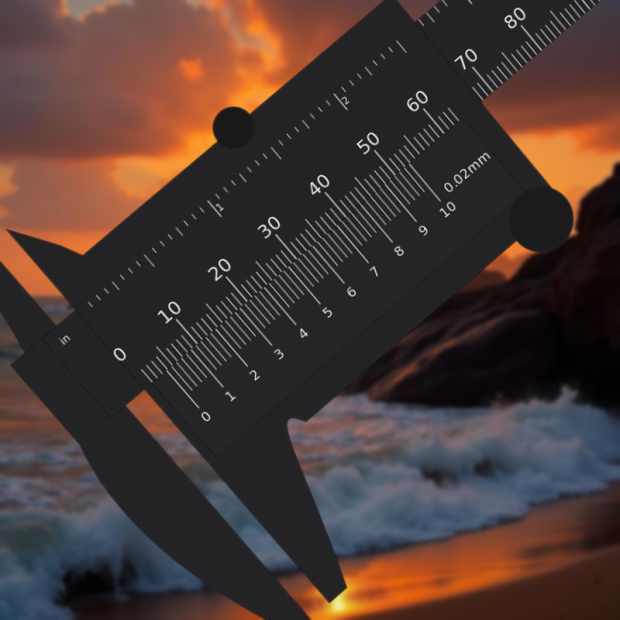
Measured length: 3.8 mm
